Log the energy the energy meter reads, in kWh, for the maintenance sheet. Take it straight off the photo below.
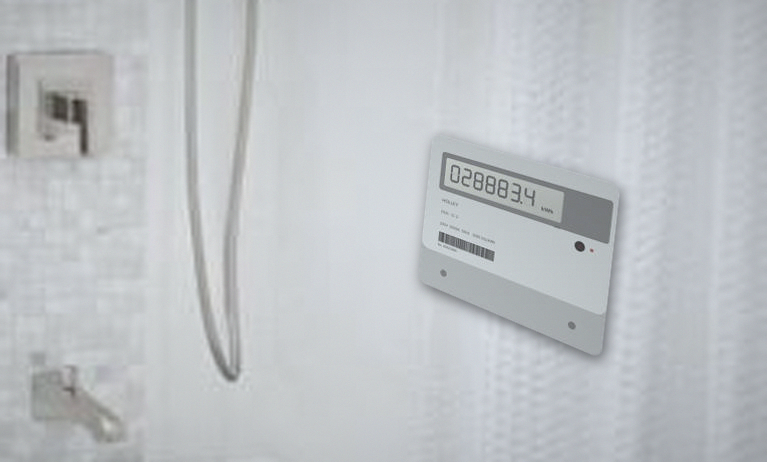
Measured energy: 28883.4 kWh
